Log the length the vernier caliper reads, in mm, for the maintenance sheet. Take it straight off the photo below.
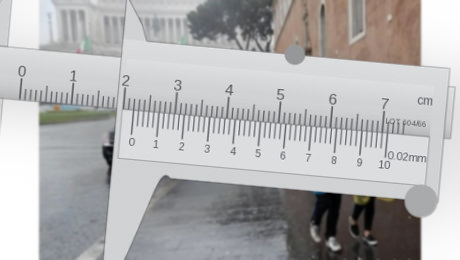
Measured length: 22.0 mm
